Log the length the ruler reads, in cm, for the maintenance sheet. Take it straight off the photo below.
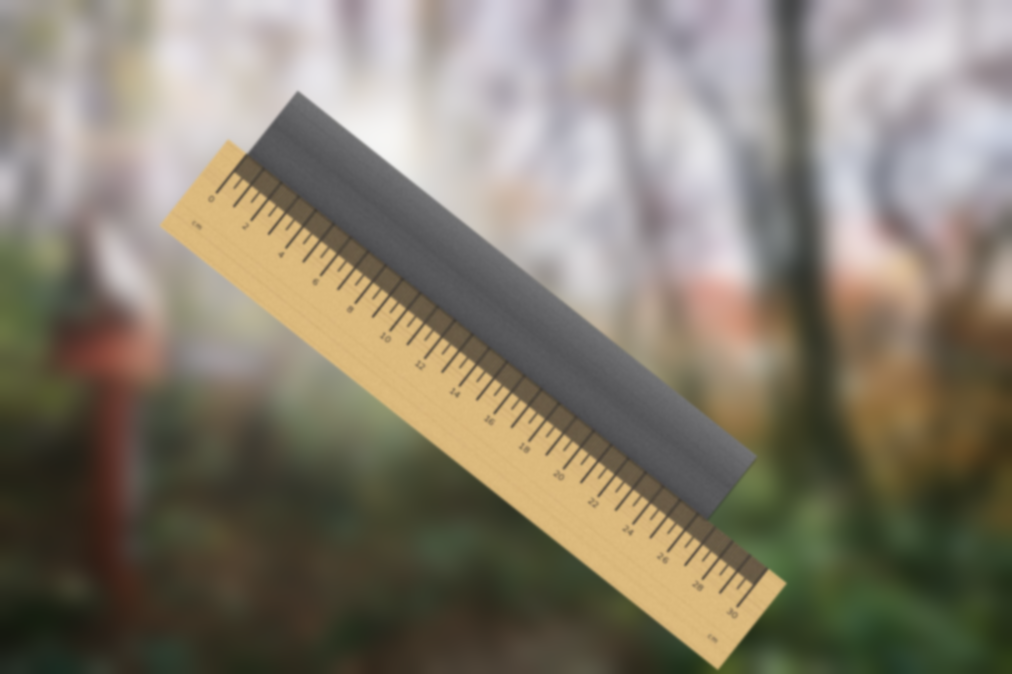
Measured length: 26.5 cm
